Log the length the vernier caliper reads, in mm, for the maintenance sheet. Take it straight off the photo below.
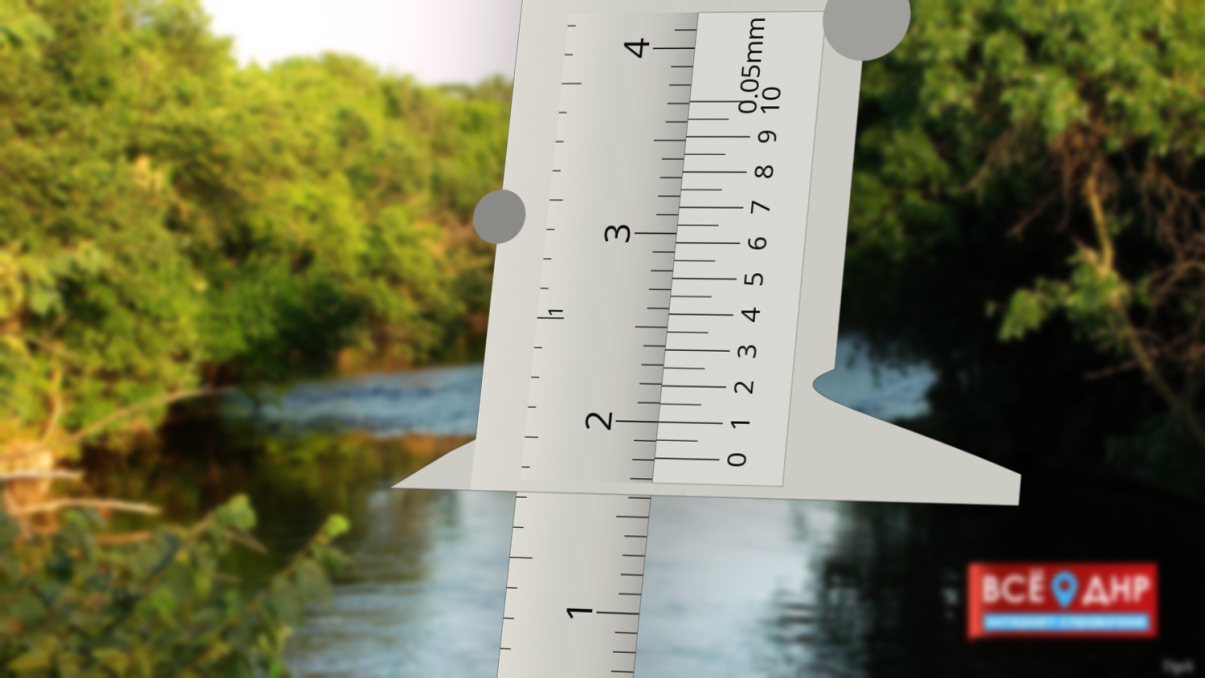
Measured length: 18.1 mm
